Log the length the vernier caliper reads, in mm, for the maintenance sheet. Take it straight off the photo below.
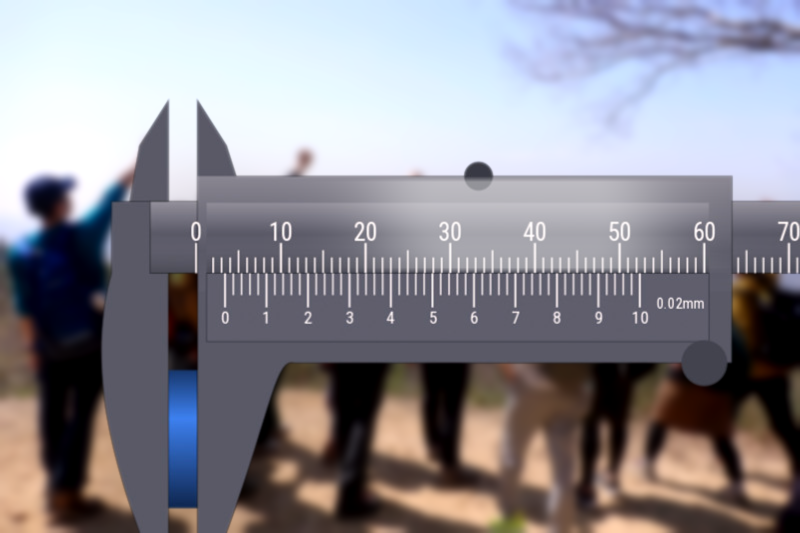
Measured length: 3.4 mm
